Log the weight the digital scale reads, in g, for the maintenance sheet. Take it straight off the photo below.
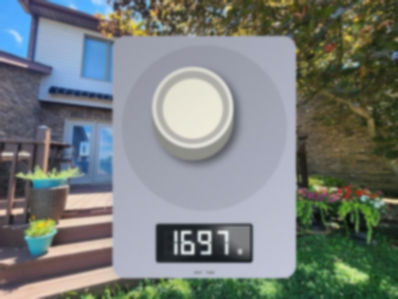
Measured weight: 1697 g
